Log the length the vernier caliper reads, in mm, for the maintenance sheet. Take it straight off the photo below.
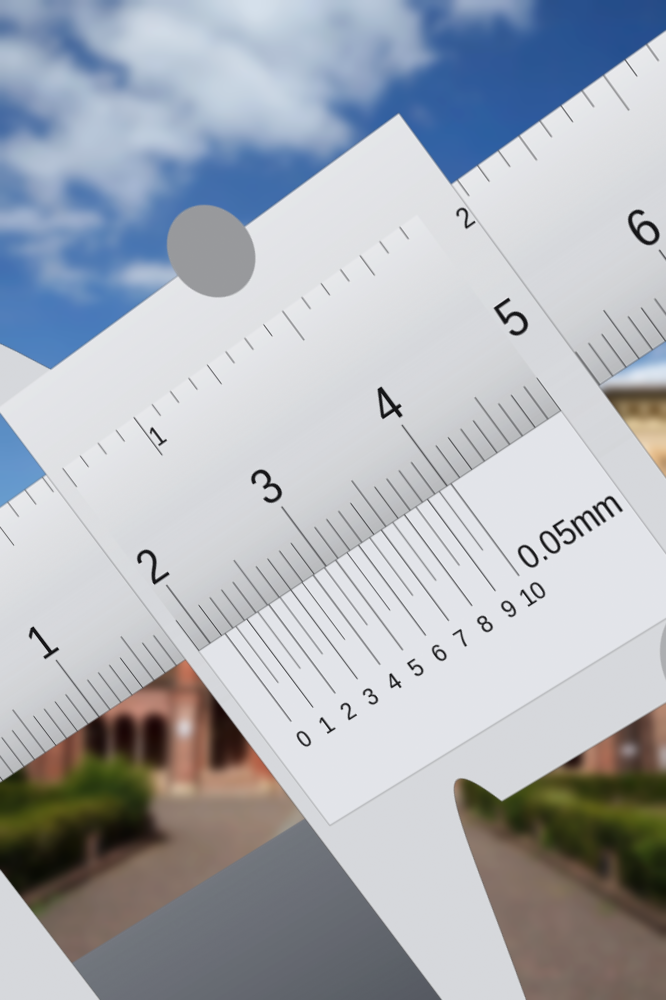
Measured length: 21.3 mm
